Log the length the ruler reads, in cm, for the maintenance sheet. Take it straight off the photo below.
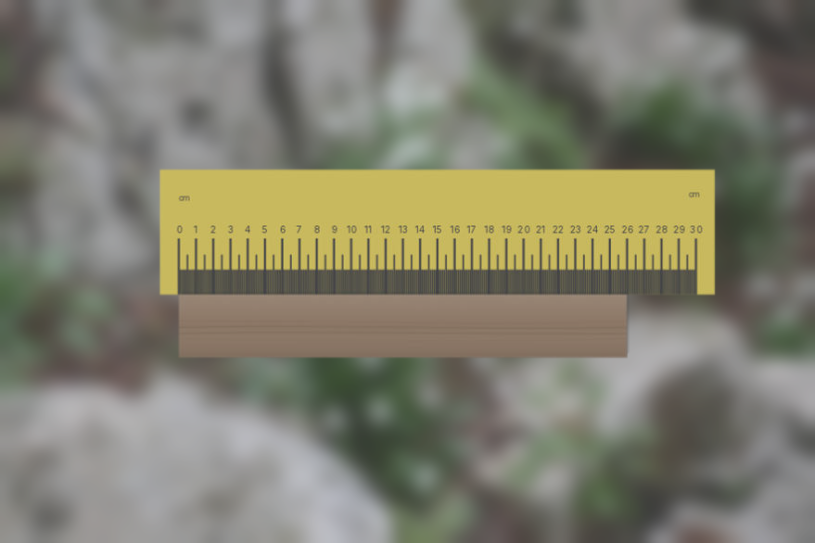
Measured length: 26 cm
